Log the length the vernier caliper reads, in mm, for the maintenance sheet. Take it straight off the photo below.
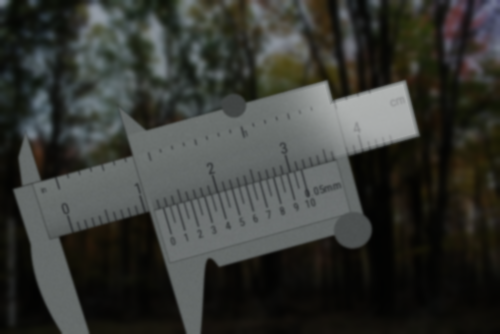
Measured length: 12.5 mm
